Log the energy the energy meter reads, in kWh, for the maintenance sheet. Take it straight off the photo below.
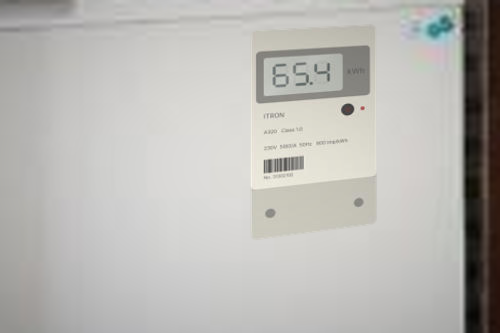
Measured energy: 65.4 kWh
